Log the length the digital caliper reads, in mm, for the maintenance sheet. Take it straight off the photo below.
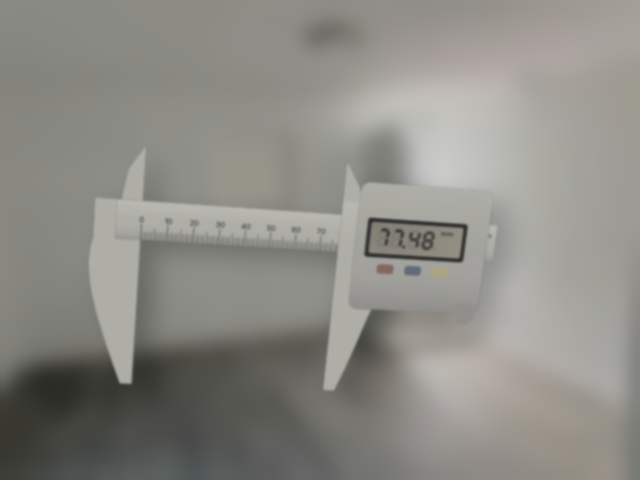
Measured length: 77.48 mm
